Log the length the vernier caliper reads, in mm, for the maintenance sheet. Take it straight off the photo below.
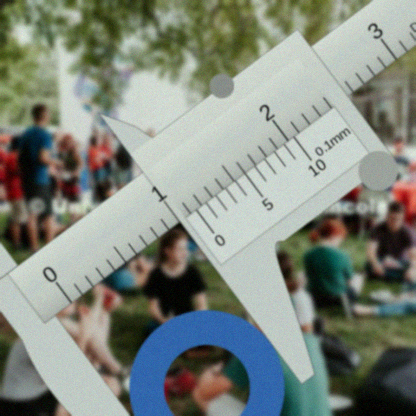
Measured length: 11.5 mm
